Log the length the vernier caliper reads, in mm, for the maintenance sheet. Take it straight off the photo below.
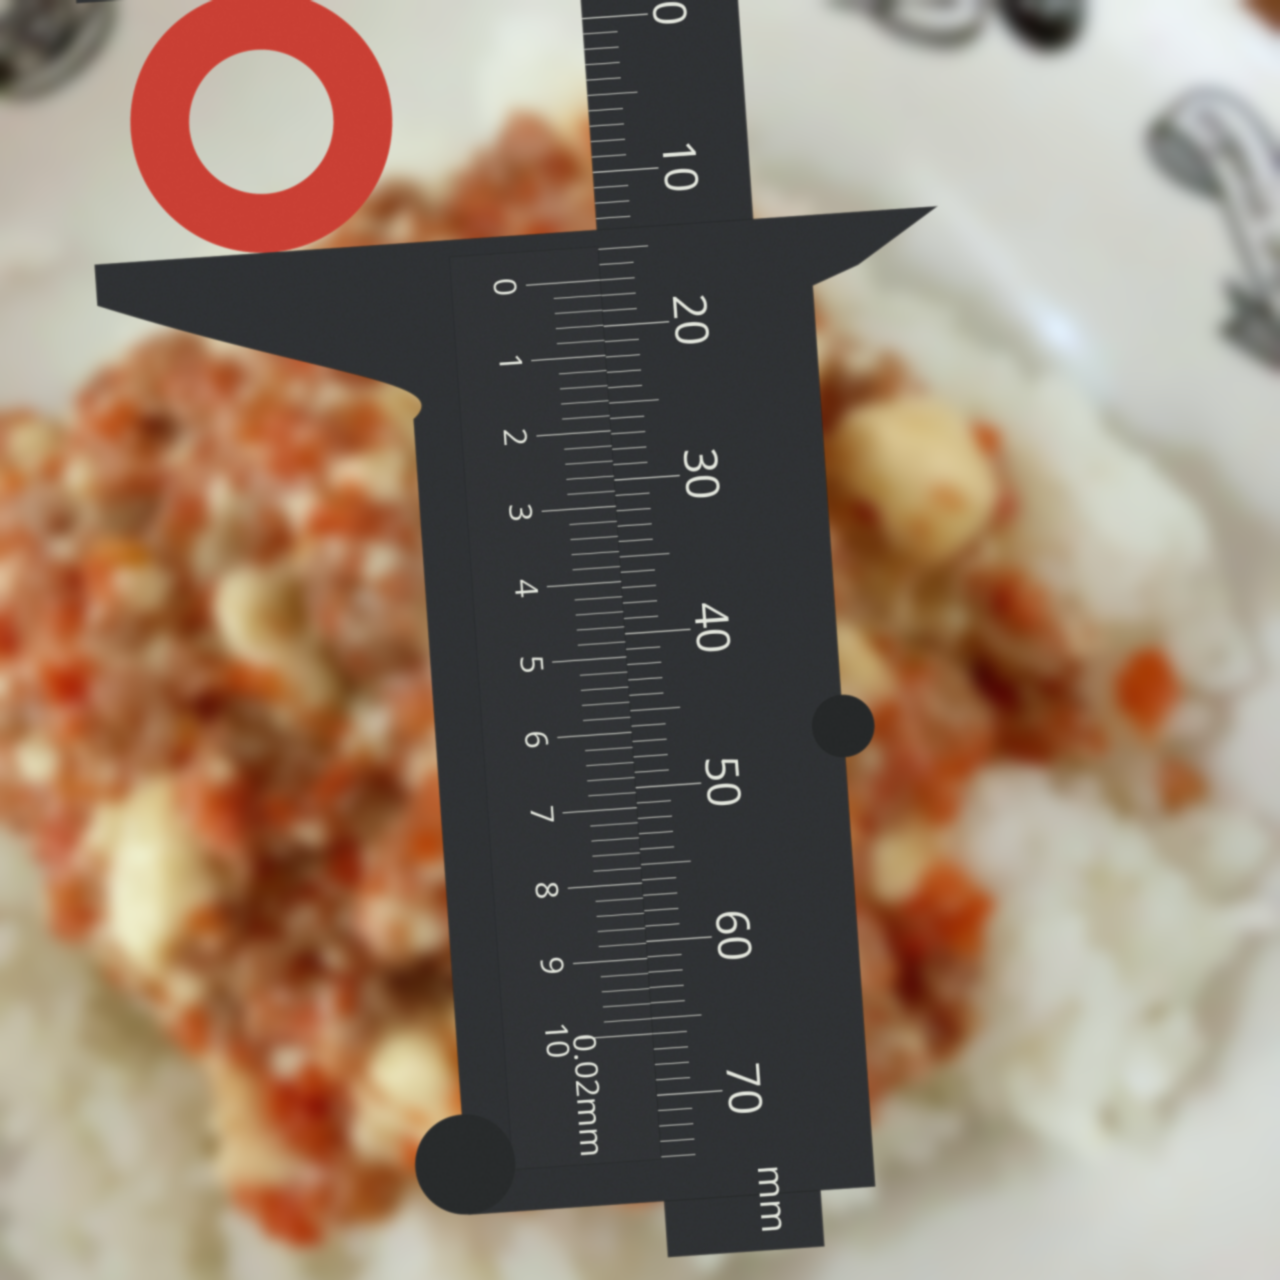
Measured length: 17.0 mm
